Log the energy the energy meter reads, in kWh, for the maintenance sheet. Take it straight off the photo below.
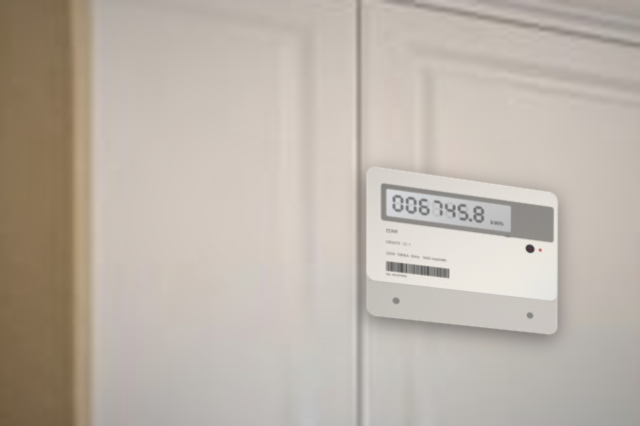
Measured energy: 6745.8 kWh
